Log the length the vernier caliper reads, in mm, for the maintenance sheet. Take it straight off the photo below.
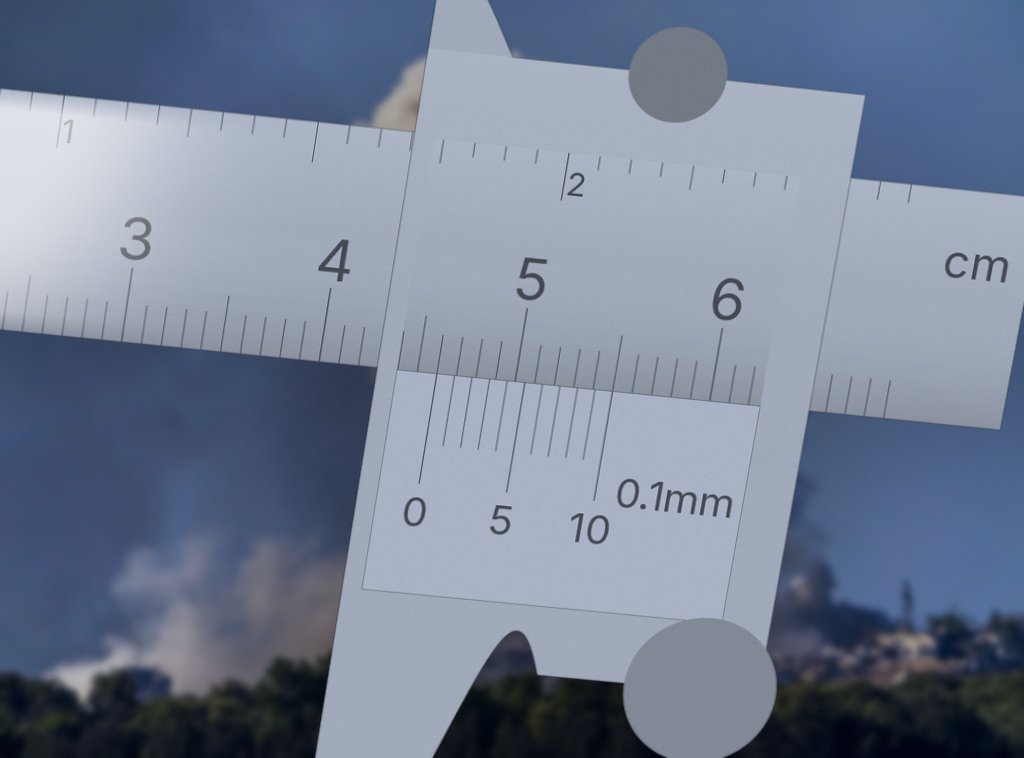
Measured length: 46.0 mm
